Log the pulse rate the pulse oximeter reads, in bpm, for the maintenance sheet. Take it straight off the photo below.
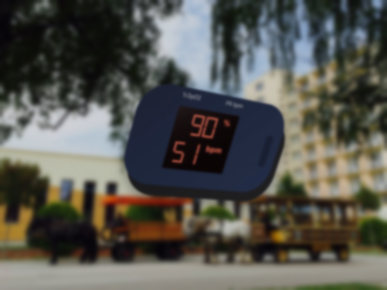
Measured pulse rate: 51 bpm
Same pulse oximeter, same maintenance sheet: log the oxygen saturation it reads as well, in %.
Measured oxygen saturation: 90 %
